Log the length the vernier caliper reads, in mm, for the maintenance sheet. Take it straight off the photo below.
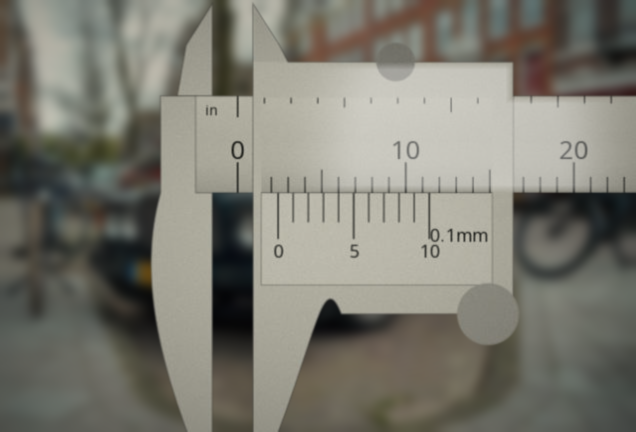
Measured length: 2.4 mm
